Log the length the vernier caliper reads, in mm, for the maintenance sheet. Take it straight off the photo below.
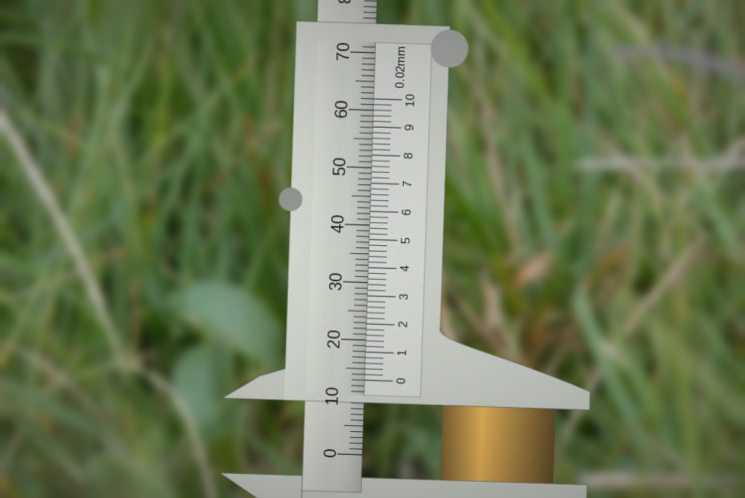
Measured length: 13.0 mm
